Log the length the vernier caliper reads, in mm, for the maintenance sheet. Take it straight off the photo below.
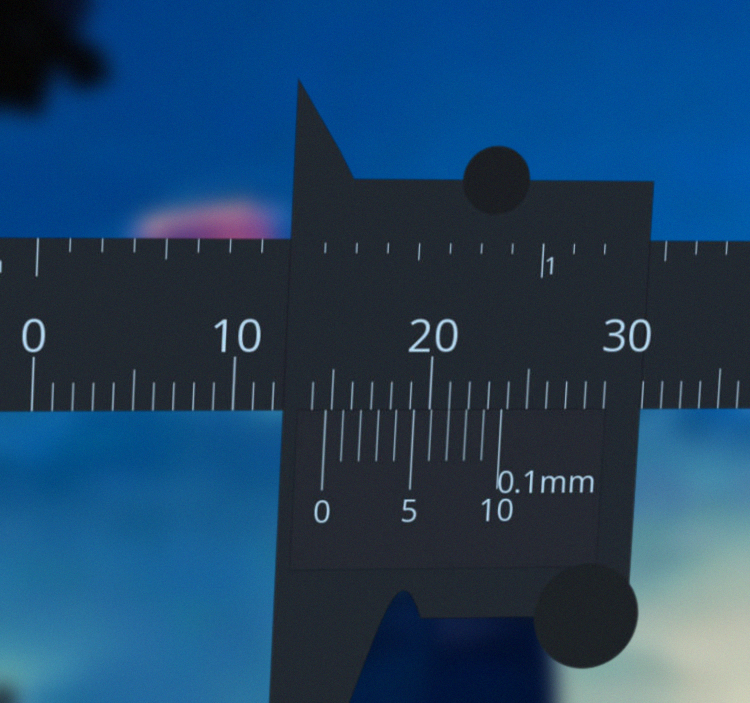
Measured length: 14.7 mm
